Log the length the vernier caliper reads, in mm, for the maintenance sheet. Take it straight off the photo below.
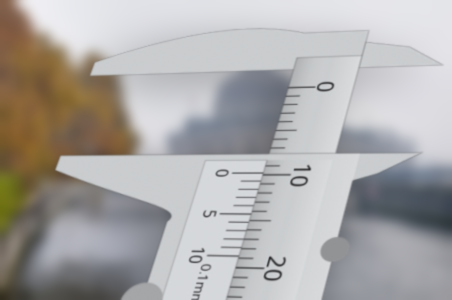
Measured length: 9.8 mm
